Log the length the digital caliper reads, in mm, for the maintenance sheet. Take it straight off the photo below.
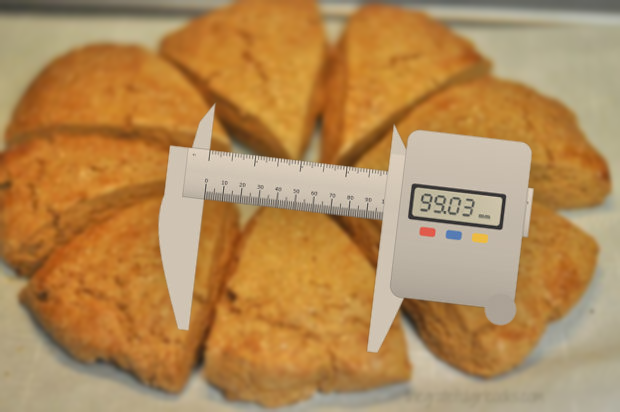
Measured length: 99.03 mm
